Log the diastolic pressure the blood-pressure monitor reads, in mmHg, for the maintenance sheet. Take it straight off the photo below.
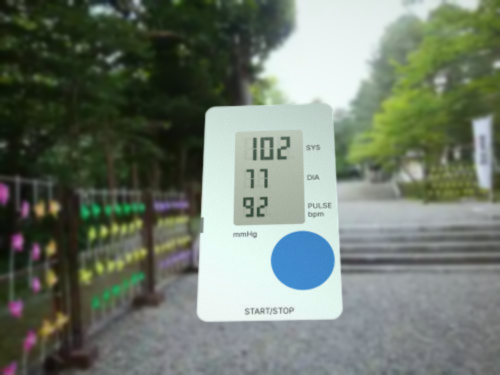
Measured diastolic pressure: 77 mmHg
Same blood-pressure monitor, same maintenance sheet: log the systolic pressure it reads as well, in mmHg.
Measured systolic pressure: 102 mmHg
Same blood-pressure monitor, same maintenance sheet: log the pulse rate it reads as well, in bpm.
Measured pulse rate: 92 bpm
